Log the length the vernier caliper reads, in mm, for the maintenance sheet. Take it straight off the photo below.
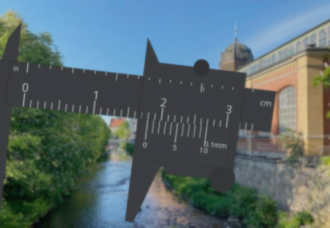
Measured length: 18.0 mm
